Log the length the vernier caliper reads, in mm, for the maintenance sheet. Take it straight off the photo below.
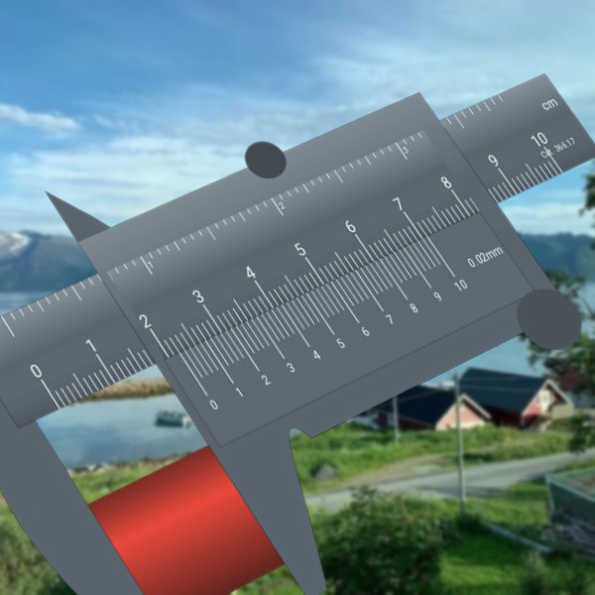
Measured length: 22.0 mm
